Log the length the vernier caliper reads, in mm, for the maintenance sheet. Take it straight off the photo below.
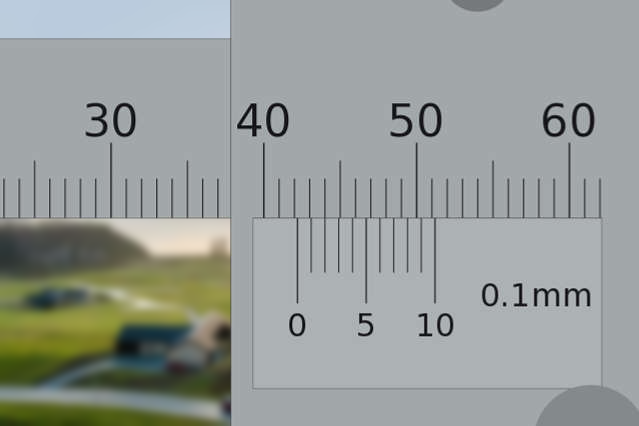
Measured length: 42.2 mm
